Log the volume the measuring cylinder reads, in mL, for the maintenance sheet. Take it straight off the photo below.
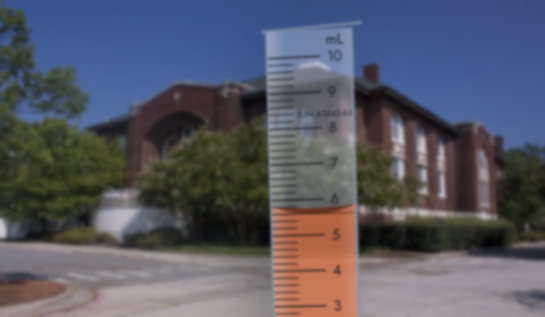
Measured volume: 5.6 mL
